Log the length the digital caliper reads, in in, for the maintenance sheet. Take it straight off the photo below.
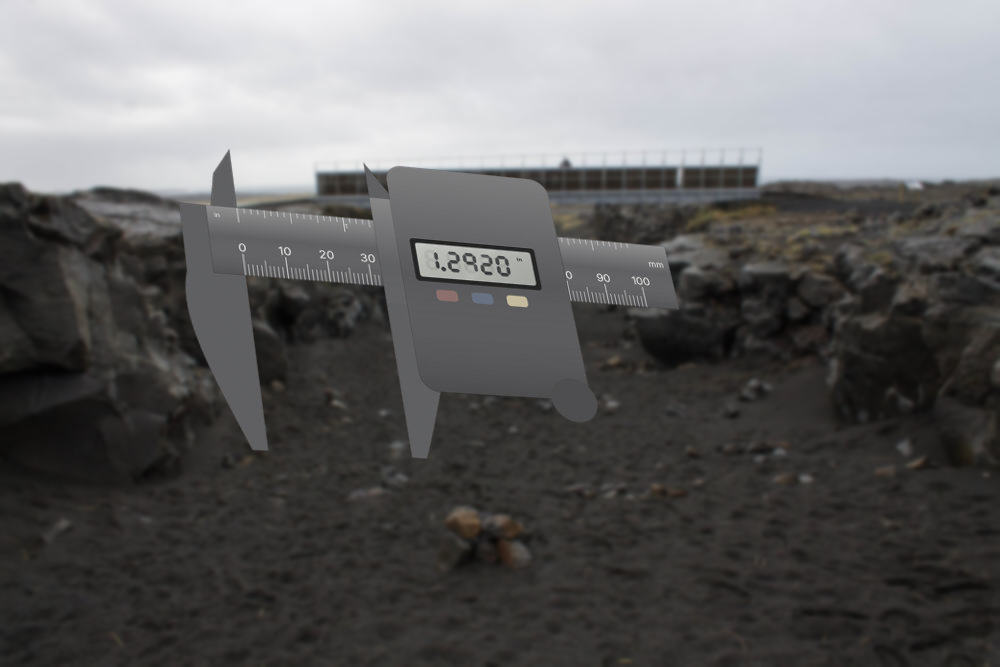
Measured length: 1.2920 in
